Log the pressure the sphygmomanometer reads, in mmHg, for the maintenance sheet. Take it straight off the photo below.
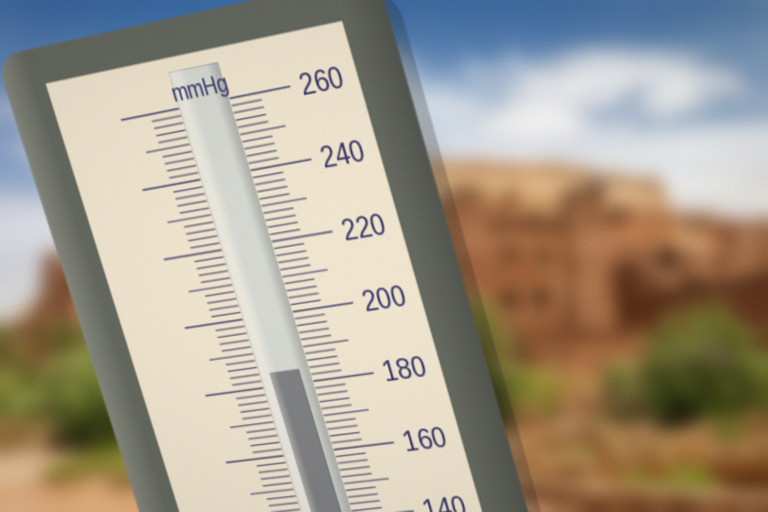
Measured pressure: 184 mmHg
